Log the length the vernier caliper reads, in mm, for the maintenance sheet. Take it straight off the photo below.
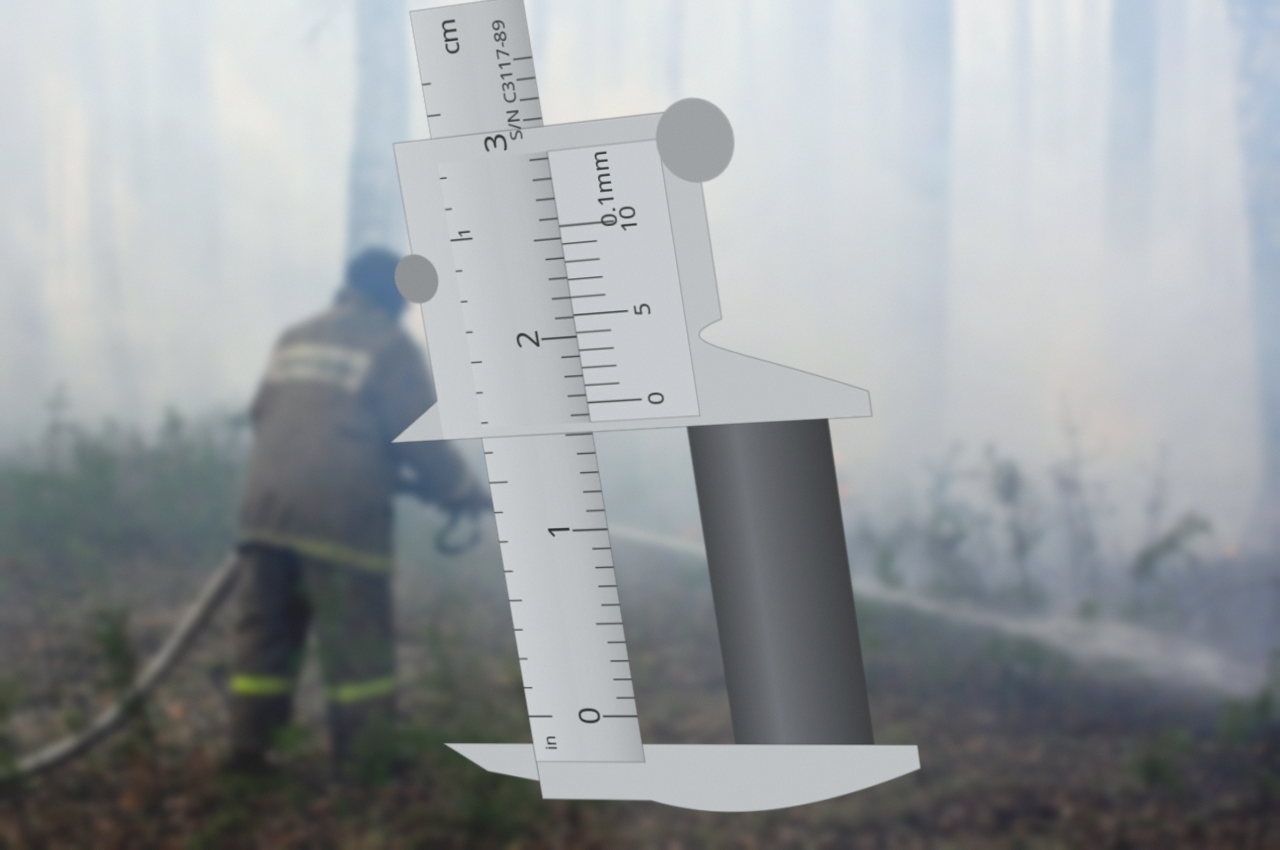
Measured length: 16.6 mm
